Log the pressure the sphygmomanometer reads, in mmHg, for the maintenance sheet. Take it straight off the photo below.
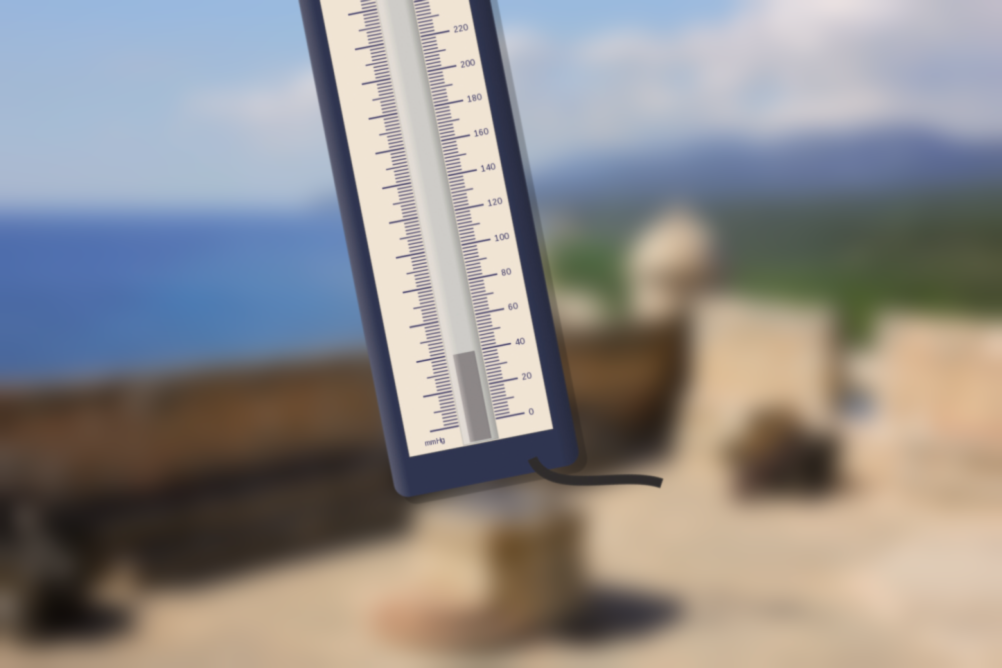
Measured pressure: 40 mmHg
